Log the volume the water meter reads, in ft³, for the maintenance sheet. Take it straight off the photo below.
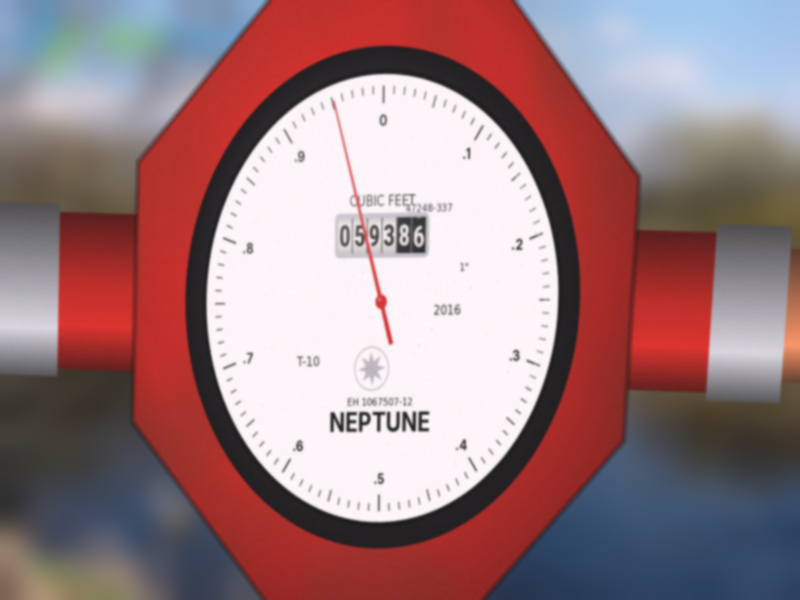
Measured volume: 59385.95 ft³
